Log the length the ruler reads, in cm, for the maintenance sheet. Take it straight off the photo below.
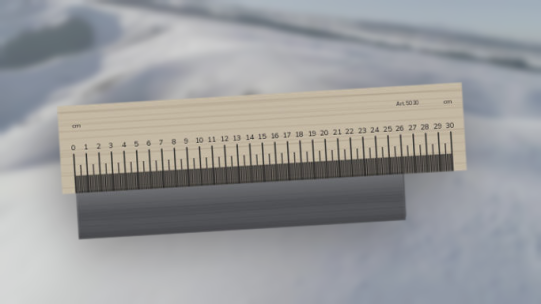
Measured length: 26 cm
